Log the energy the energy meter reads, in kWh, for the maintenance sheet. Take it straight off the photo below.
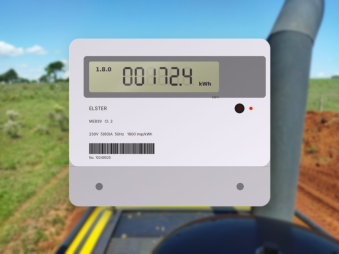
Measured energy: 172.4 kWh
